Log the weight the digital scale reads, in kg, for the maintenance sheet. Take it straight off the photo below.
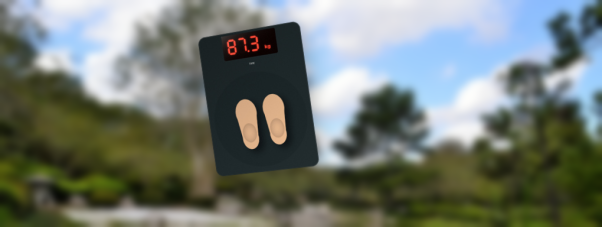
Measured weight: 87.3 kg
